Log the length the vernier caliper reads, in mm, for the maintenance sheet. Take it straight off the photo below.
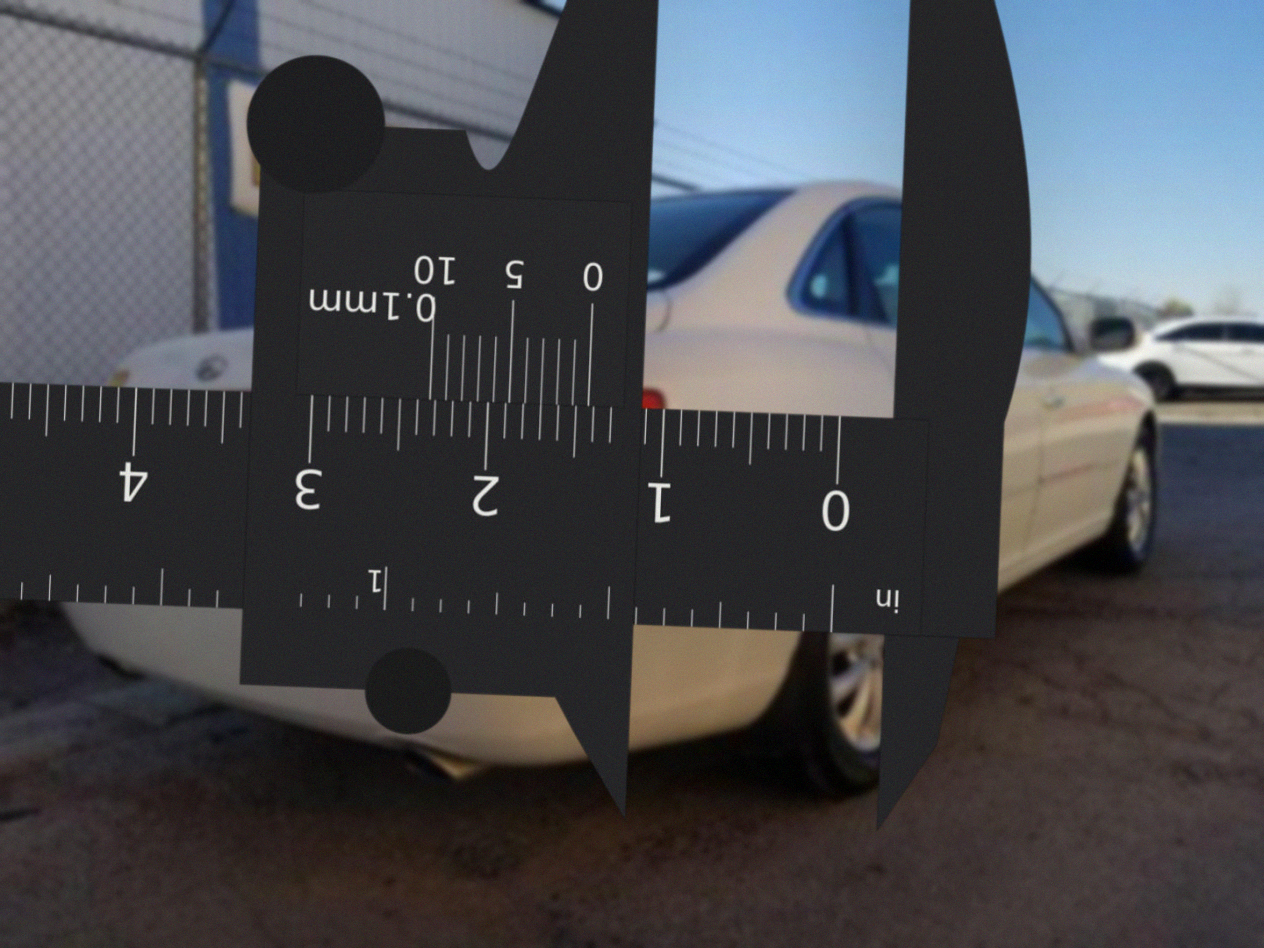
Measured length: 14.3 mm
